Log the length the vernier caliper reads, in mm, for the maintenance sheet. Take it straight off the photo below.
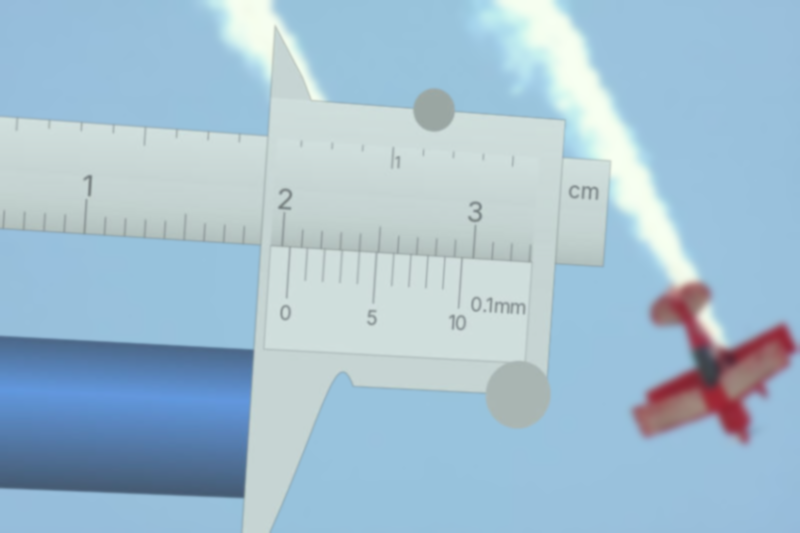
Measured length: 20.4 mm
